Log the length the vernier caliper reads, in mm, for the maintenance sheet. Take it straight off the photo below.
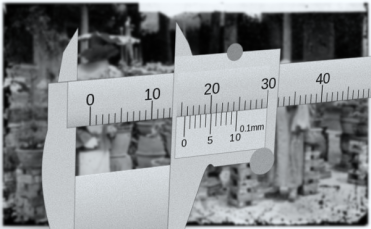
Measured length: 15.6 mm
